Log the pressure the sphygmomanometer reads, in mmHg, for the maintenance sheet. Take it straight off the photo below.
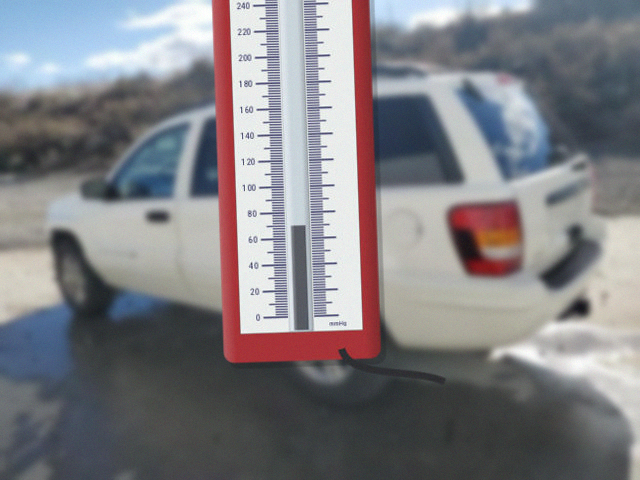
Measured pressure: 70 mmHg
